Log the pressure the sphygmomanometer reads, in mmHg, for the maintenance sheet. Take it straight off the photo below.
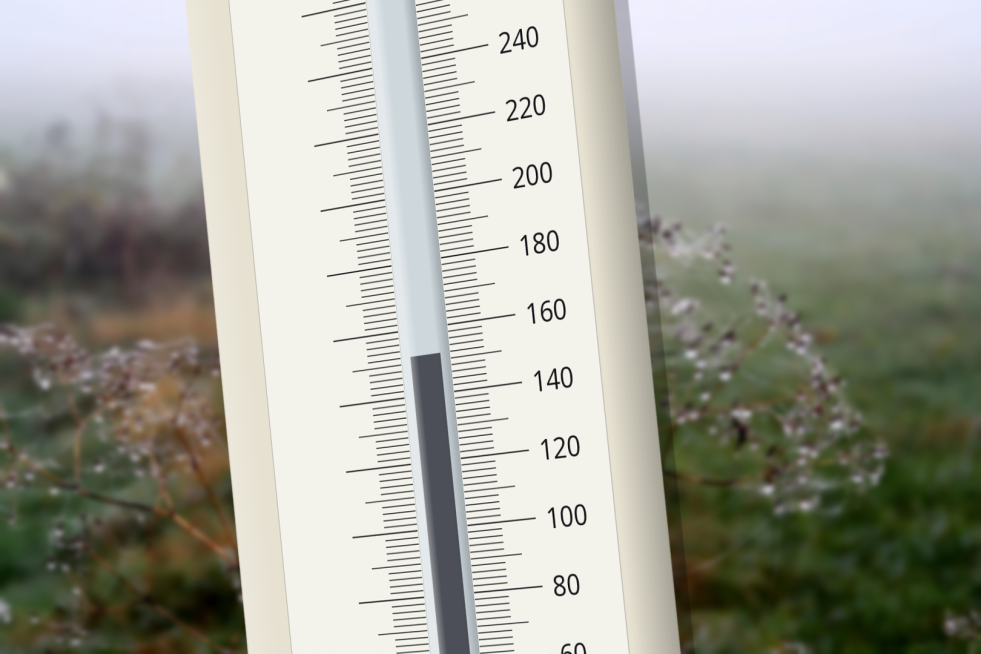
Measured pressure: 152 mmHg
